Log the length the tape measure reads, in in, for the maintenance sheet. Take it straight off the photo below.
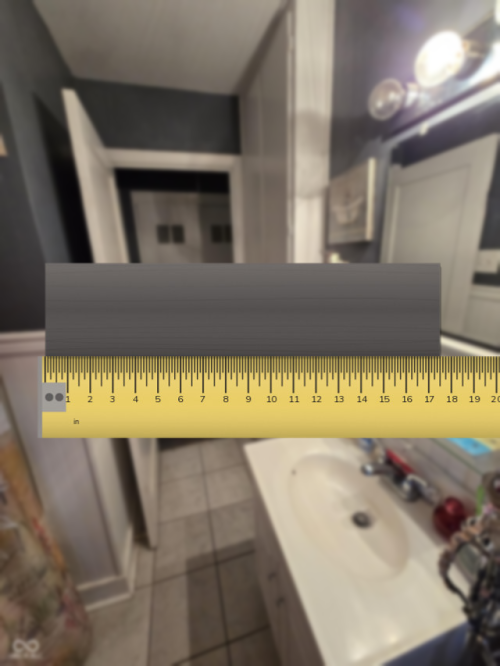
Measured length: 17.5 in
